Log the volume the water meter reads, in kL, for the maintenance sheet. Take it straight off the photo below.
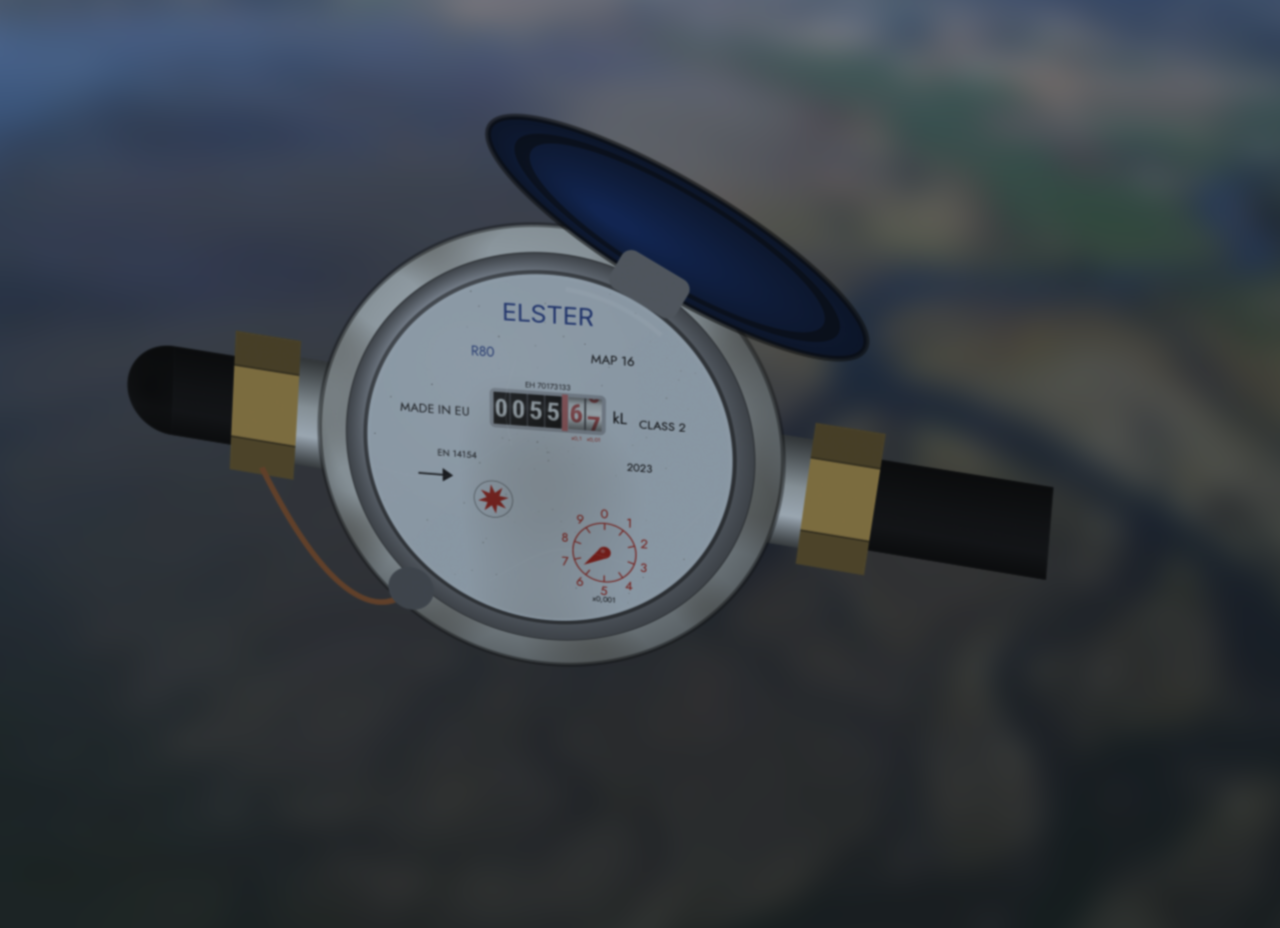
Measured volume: 55.666 kL
